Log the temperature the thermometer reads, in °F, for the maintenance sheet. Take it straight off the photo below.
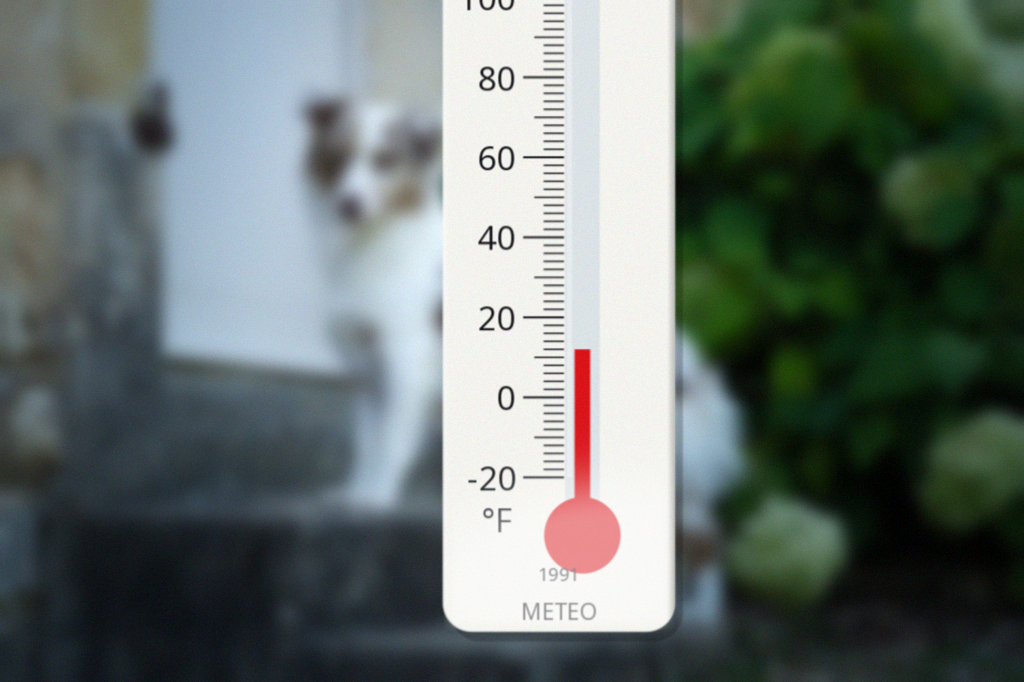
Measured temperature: 12 °F
